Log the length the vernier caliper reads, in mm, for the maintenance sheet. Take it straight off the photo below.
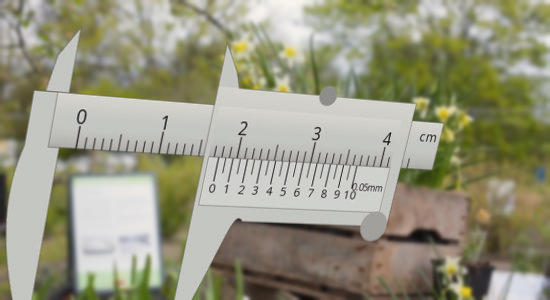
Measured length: 17.6 mm
